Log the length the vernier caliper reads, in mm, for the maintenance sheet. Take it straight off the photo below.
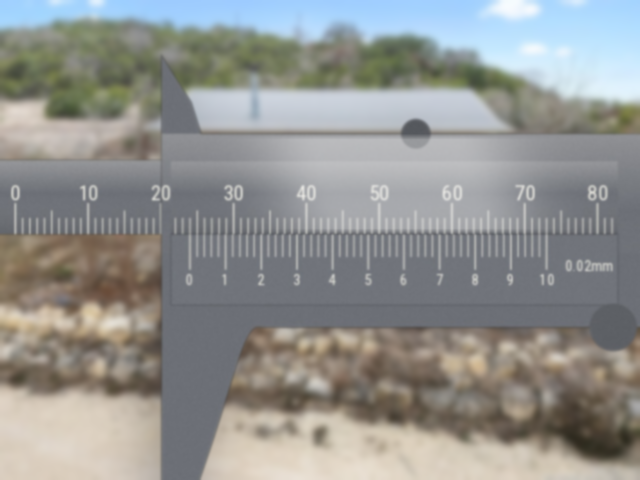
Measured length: 24.0 mm
